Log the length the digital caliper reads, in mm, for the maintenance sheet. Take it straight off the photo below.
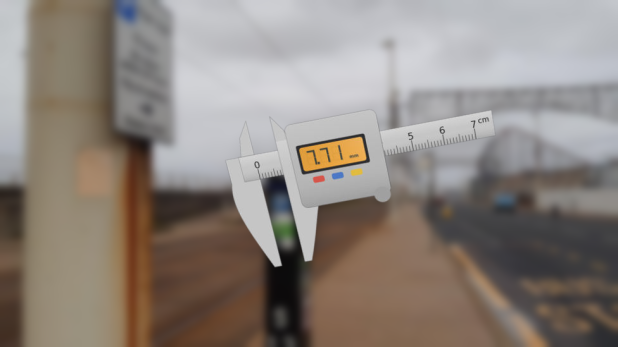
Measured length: 7.71 mm
